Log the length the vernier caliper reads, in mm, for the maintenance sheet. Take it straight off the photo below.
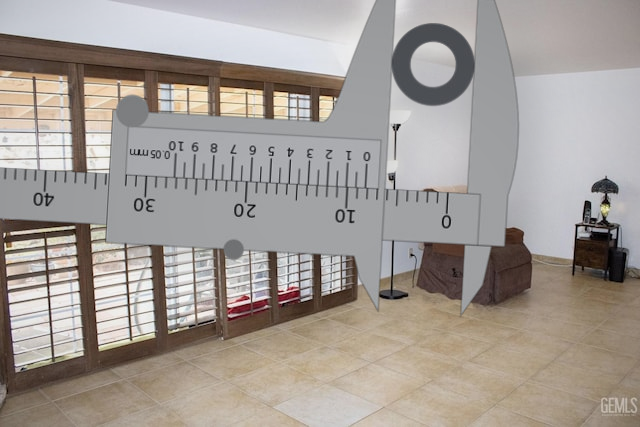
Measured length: 8.2 mm
